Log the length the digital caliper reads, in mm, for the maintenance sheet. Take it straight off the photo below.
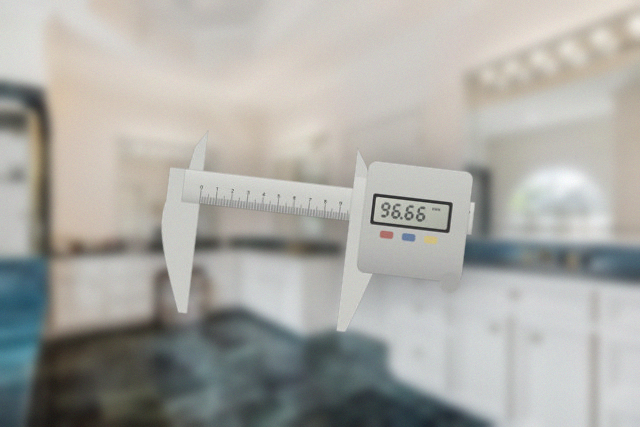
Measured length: 96.66 mm
